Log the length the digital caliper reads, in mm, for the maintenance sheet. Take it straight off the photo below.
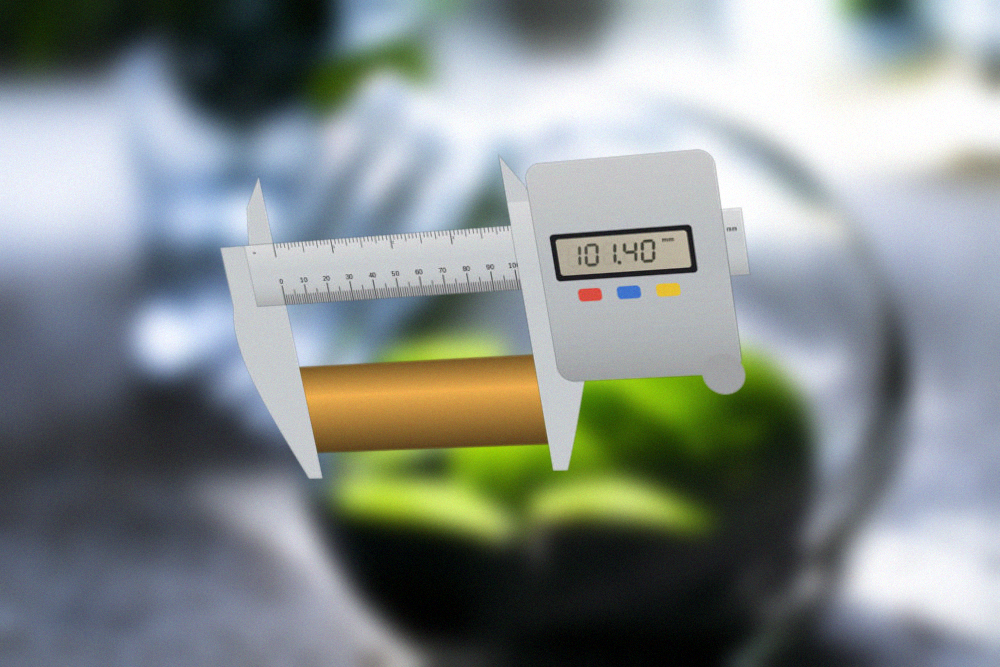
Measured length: 101.40 mm
